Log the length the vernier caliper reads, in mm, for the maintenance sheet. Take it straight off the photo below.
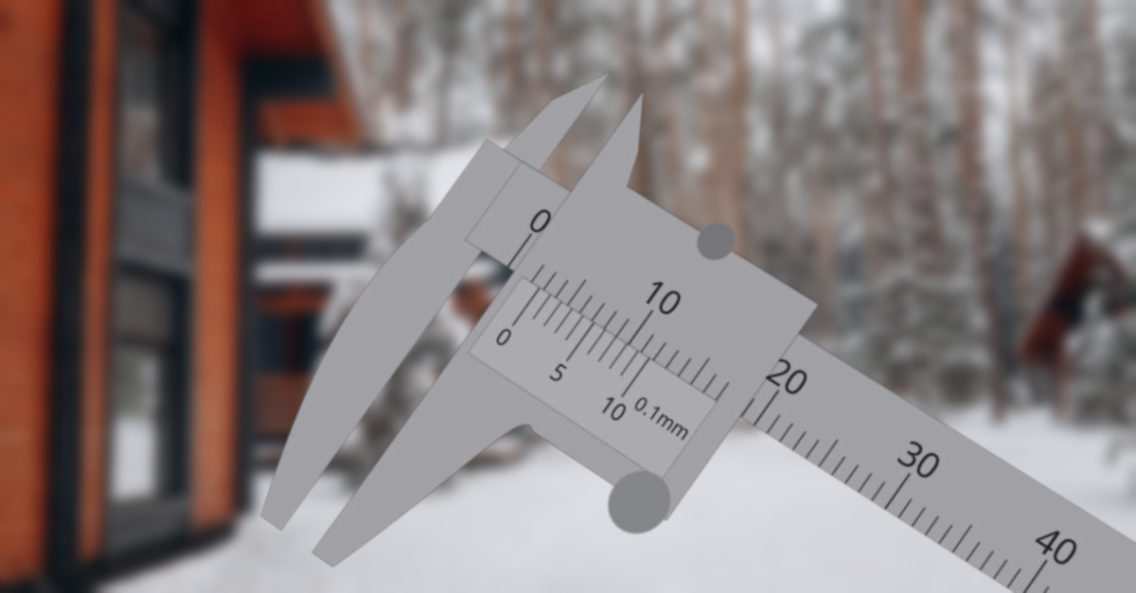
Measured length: 2.7 mm
